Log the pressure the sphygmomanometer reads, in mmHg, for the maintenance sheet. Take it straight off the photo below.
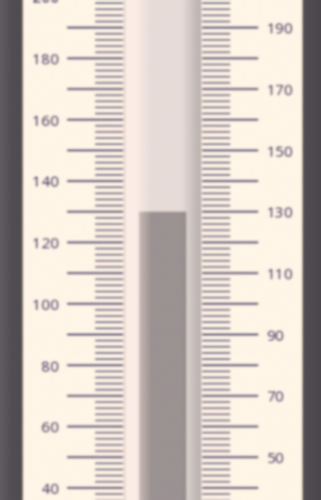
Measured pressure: 130 mmHg
